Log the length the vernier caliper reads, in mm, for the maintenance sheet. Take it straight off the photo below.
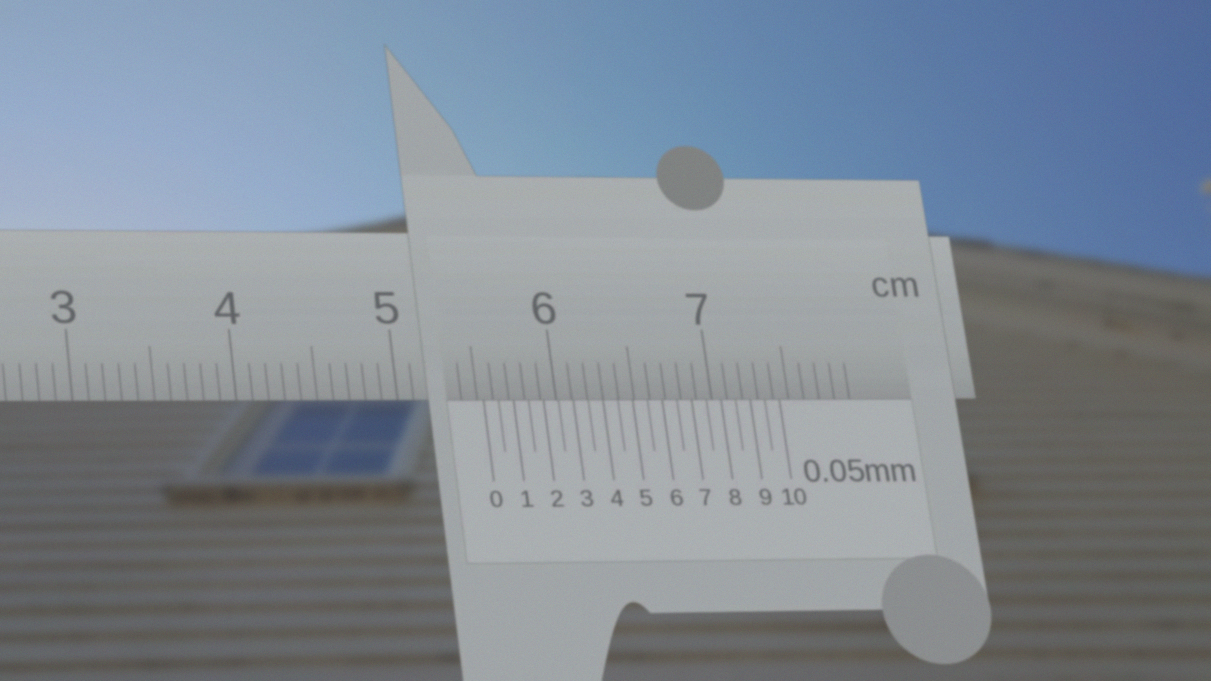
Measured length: 55.4 mm
